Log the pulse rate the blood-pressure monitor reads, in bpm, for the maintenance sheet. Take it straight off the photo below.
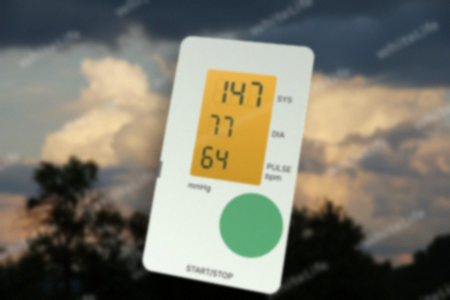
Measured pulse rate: 64 bpm
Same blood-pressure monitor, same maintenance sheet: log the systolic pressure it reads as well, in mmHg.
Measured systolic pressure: 147 mmHg
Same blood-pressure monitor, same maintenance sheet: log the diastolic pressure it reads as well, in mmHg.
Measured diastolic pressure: 77 mmHg
